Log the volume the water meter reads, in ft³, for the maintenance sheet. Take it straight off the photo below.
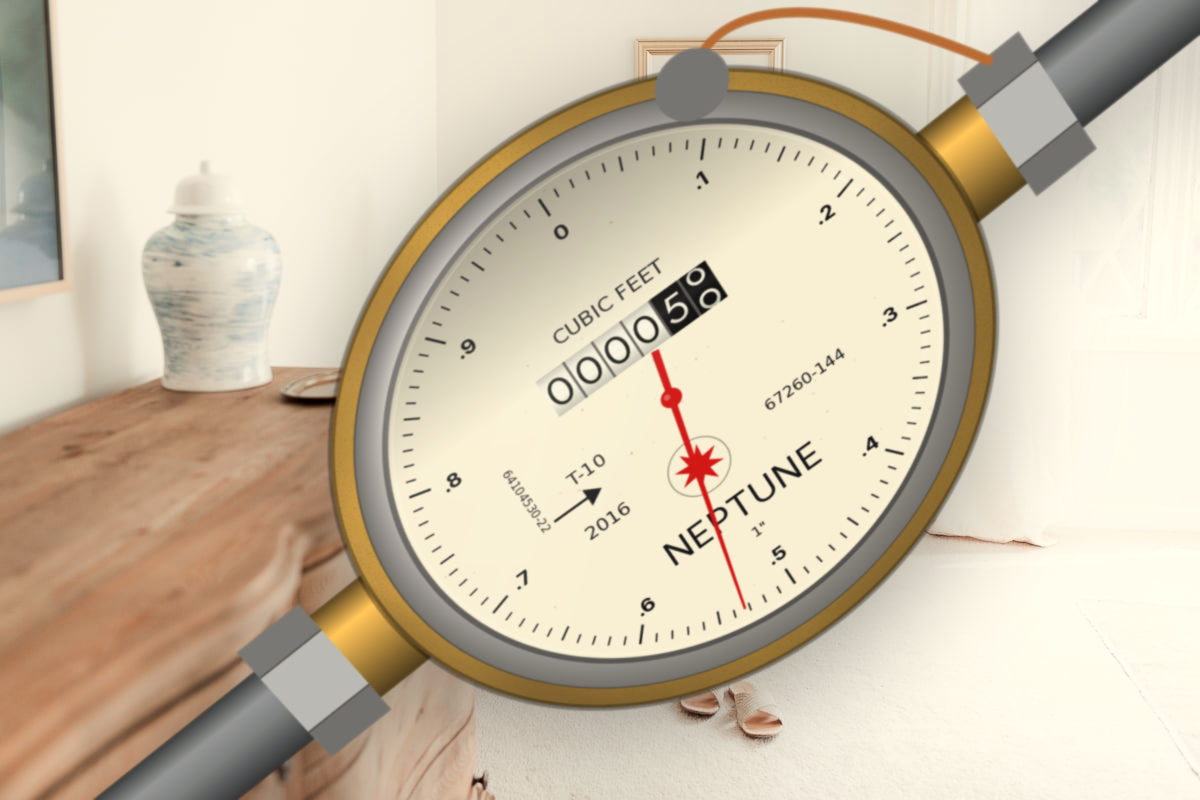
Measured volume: 58.53 ft³
